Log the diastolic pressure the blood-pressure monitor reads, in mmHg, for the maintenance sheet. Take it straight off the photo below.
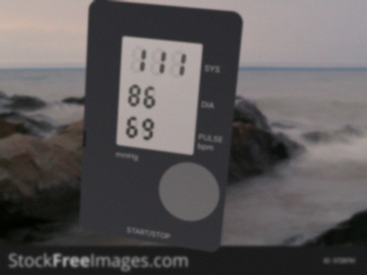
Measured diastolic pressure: 86 mmHg
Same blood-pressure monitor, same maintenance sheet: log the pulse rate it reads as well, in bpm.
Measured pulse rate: 69 bpm
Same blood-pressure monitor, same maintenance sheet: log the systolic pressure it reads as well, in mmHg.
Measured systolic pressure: 111 mmHg
